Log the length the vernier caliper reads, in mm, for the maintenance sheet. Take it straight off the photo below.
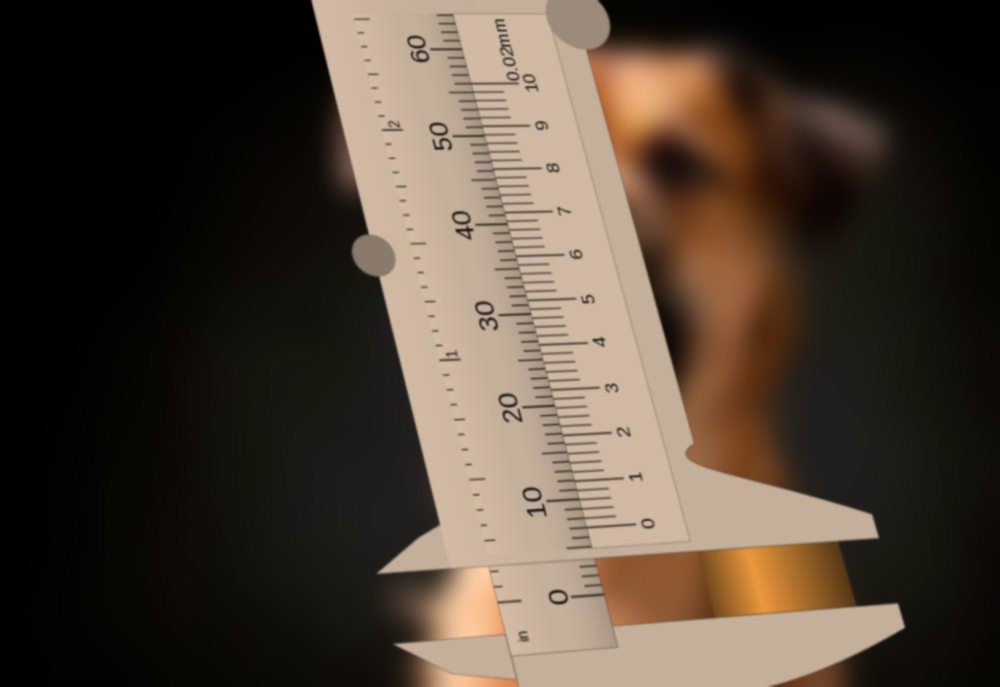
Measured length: 7.0 mm
